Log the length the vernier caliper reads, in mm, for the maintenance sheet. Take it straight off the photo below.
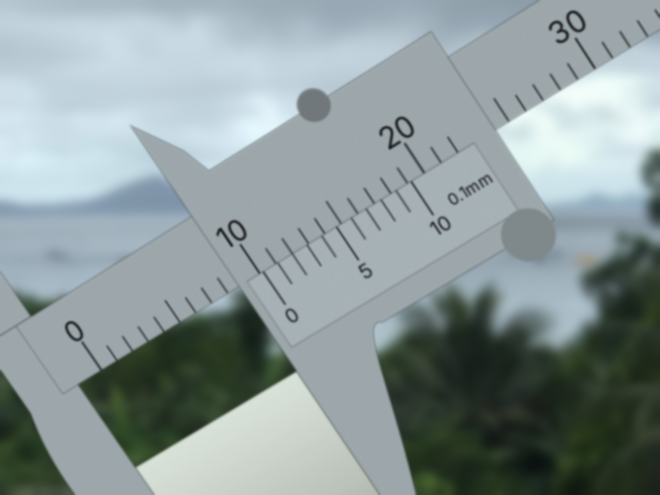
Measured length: 10.2 mm
